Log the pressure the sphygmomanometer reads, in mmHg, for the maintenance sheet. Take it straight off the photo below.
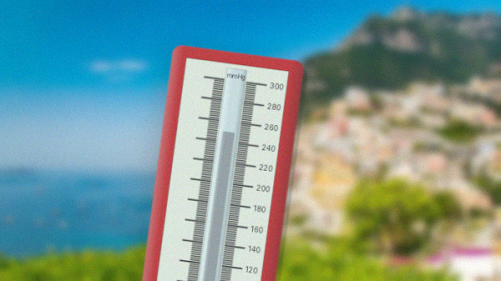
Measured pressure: 250 mmHg
